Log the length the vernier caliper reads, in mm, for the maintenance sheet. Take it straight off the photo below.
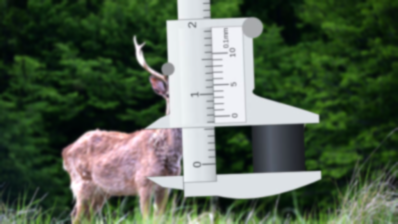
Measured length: 6.8 mm
